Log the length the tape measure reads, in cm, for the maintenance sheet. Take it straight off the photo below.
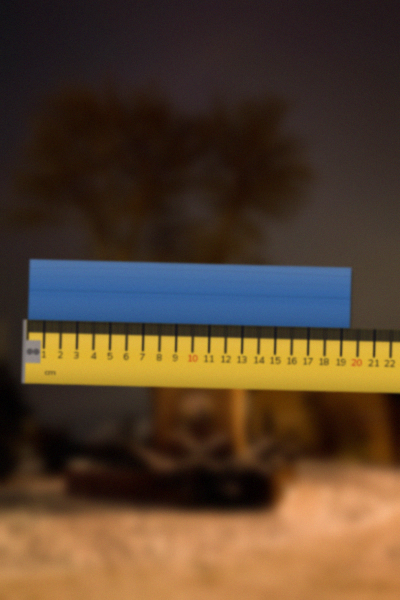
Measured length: 19.5 cm
